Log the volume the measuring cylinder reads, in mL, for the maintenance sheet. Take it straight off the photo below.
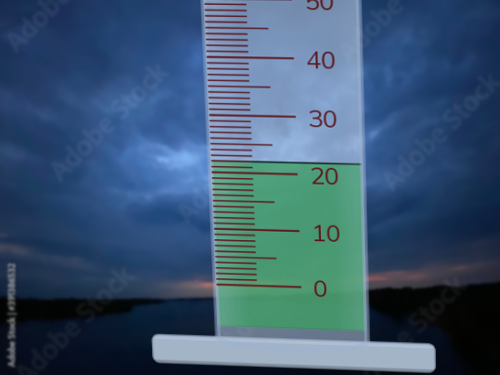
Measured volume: 22 mL
